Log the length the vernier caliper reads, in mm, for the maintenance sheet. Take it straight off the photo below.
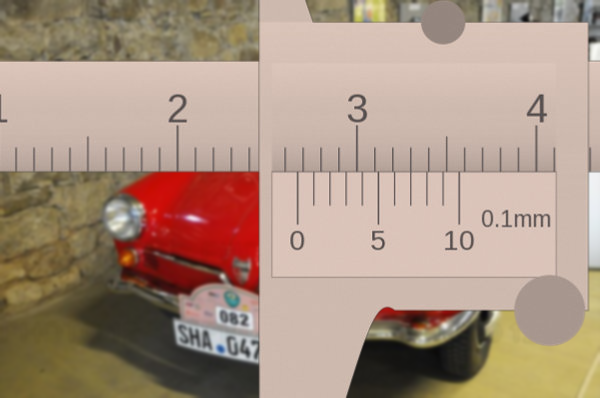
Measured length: 26.7 mm
